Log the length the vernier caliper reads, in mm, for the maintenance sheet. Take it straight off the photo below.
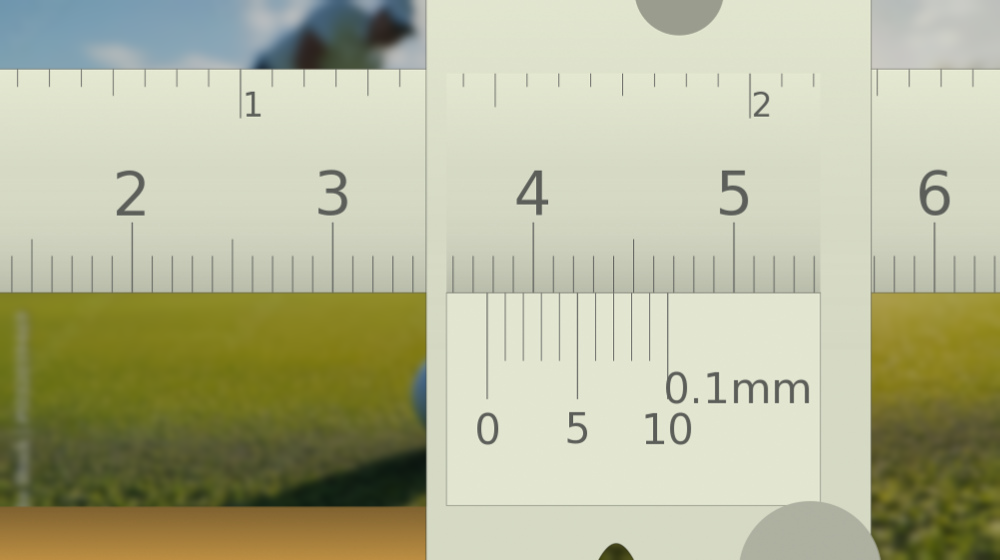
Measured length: 37.7 mm
